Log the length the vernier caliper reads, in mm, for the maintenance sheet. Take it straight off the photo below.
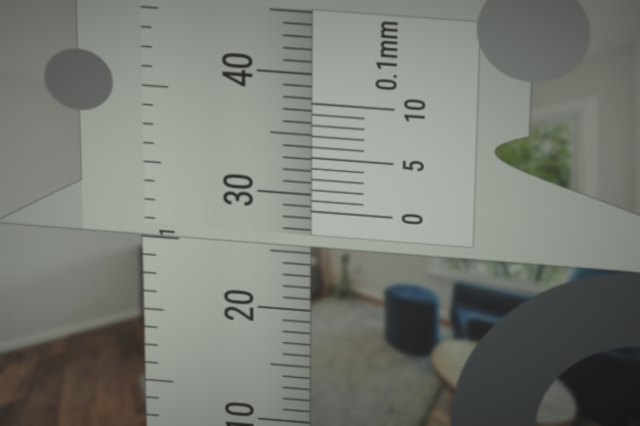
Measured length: 28.6 mm
